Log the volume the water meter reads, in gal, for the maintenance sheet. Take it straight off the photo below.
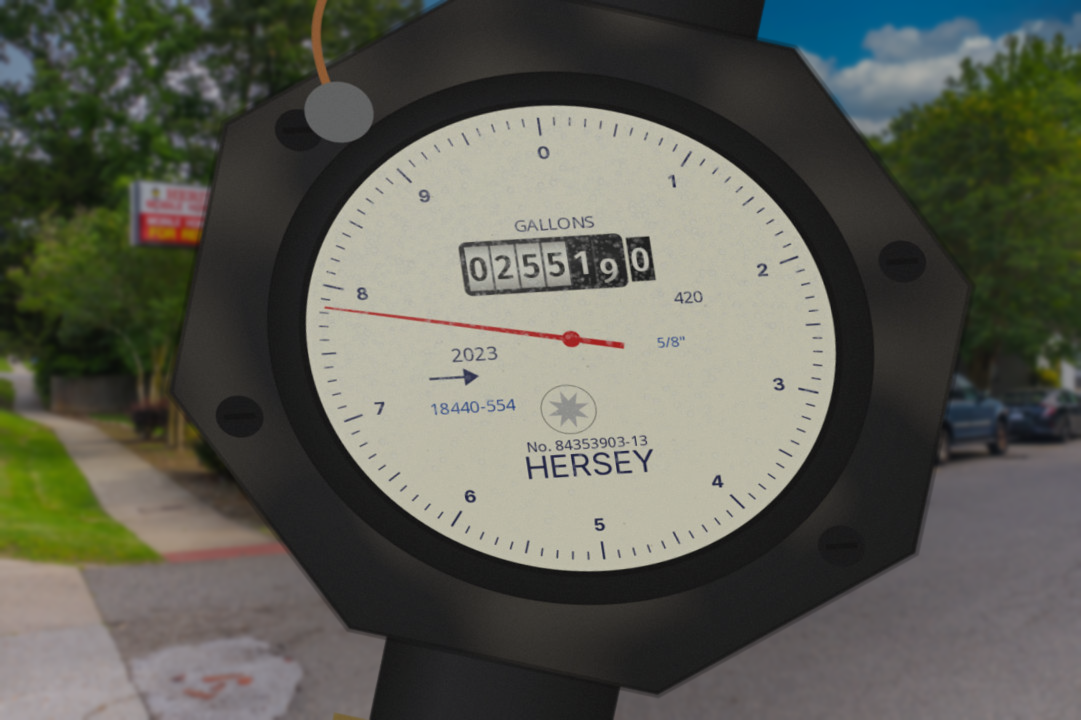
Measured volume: 255187.8 gal
